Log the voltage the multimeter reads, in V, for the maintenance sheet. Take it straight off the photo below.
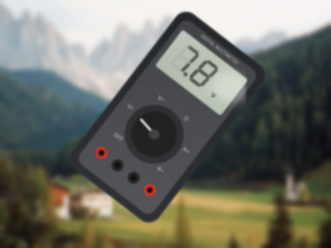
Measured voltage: 7.8 V
